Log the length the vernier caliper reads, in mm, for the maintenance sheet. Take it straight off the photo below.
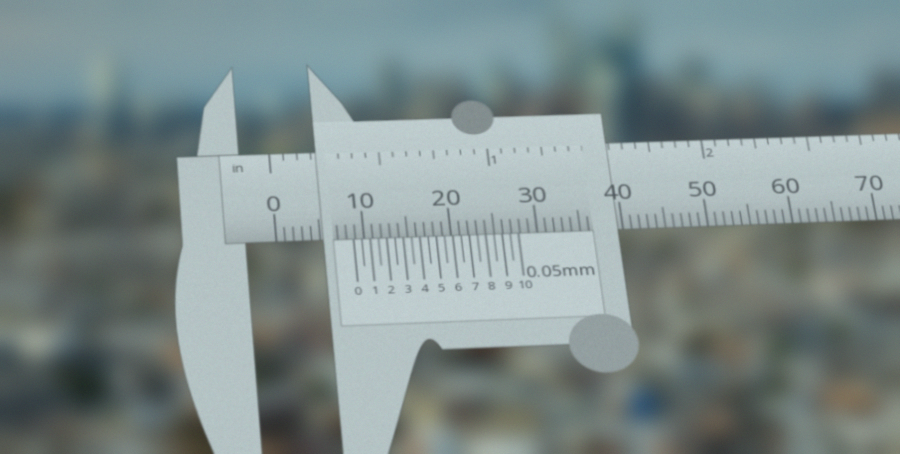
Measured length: 8.8 mm
